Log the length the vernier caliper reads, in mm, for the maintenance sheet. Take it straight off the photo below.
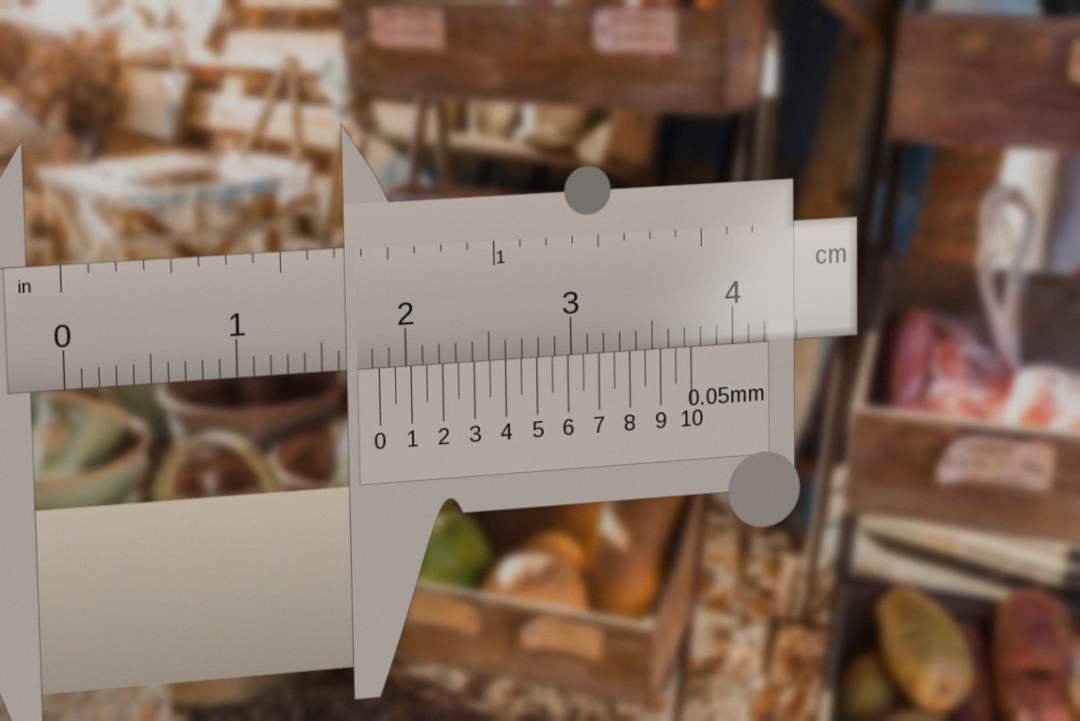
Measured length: 18.4 mm
